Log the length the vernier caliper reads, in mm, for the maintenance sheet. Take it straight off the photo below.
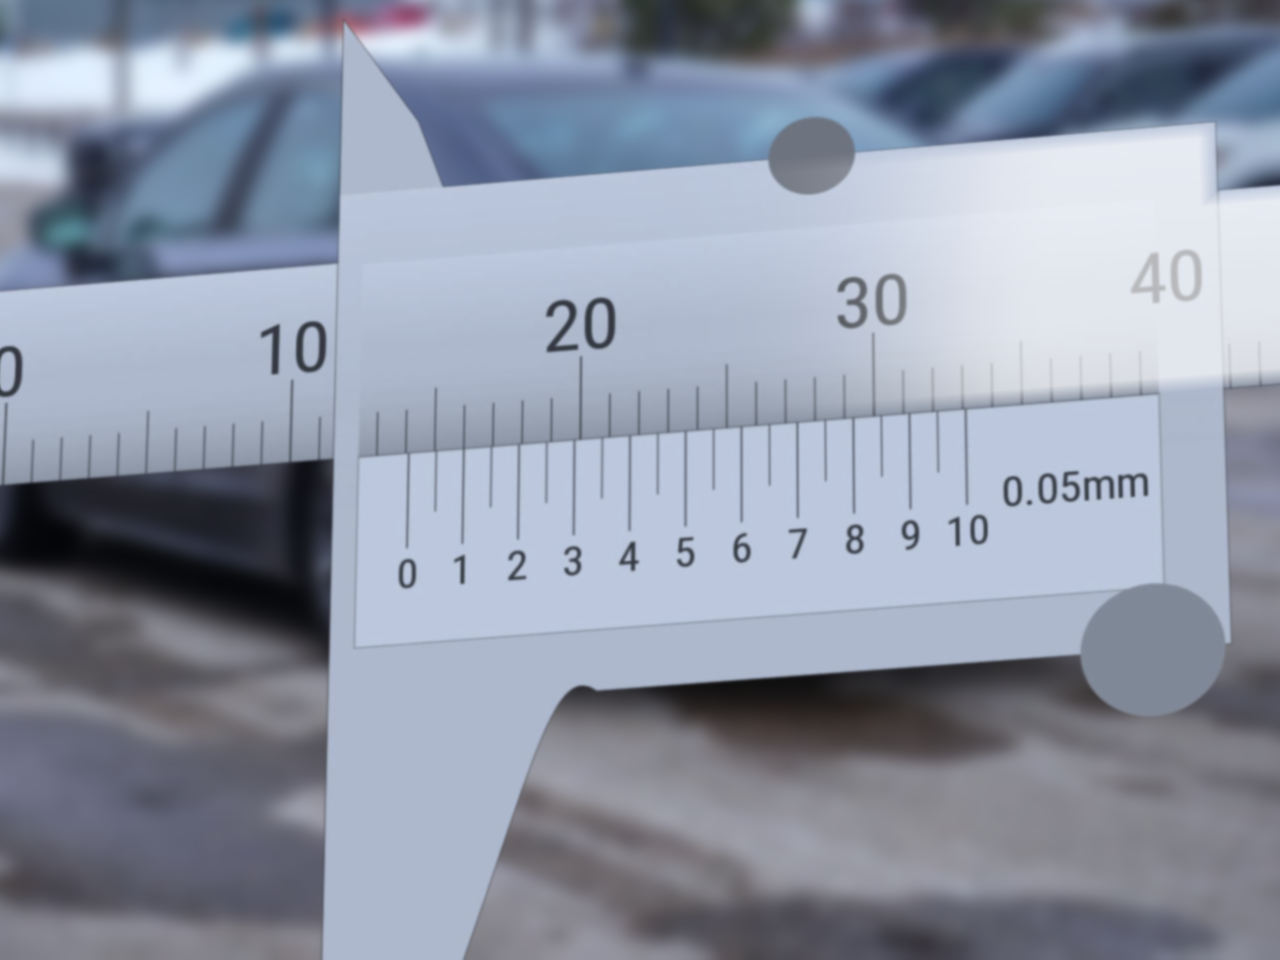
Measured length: 14.1 mm
